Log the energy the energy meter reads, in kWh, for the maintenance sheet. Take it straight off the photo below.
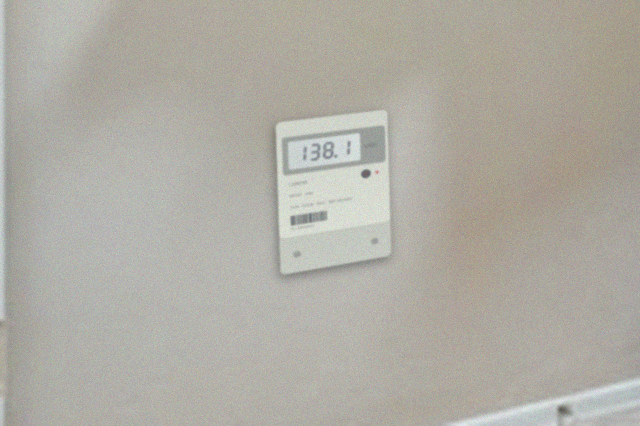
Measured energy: 138.1 kWh
